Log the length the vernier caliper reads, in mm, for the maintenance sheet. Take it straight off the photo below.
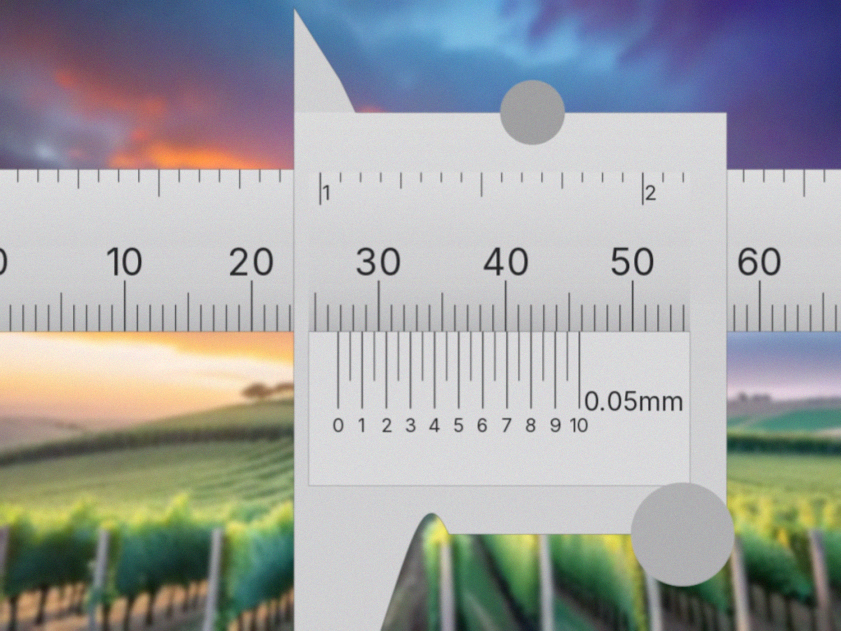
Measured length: 26.8 mm
